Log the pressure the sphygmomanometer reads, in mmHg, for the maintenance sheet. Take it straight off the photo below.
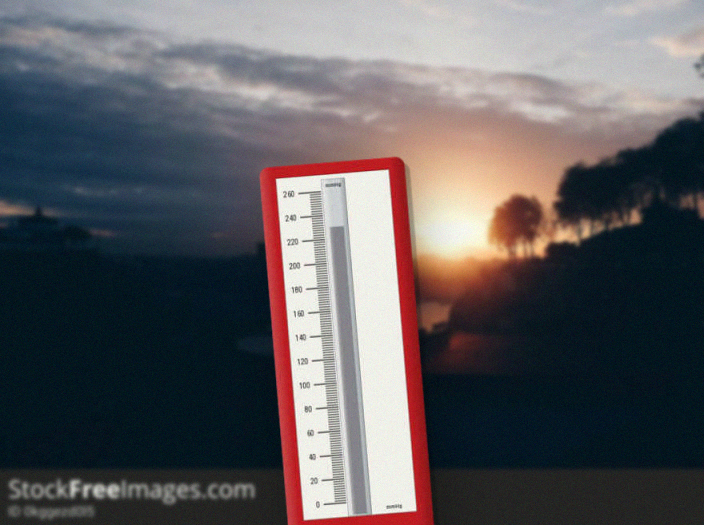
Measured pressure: 230 mmHg
